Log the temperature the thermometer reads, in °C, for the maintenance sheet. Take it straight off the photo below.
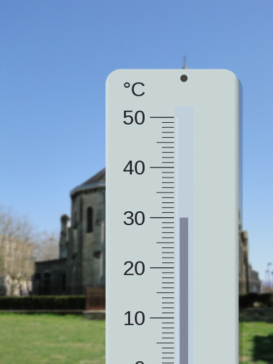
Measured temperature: 30 °C
